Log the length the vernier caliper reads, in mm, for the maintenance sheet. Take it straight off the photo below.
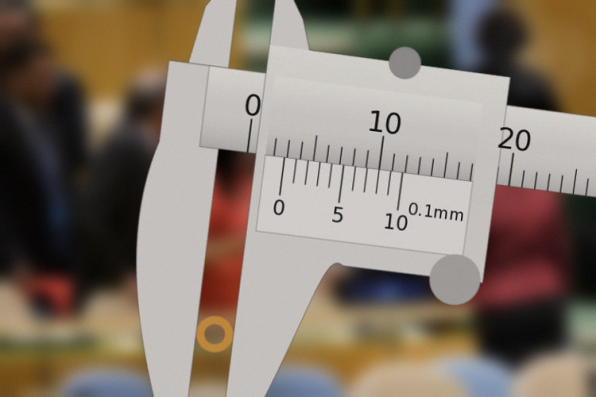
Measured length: 2.8 mm
